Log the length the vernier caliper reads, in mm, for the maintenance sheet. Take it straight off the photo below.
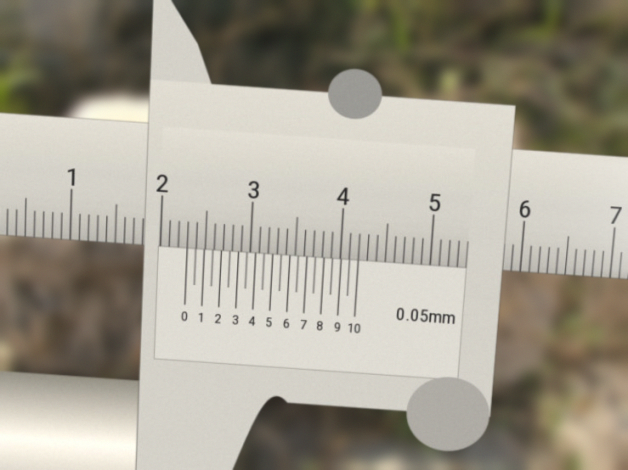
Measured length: 23.0 mm
